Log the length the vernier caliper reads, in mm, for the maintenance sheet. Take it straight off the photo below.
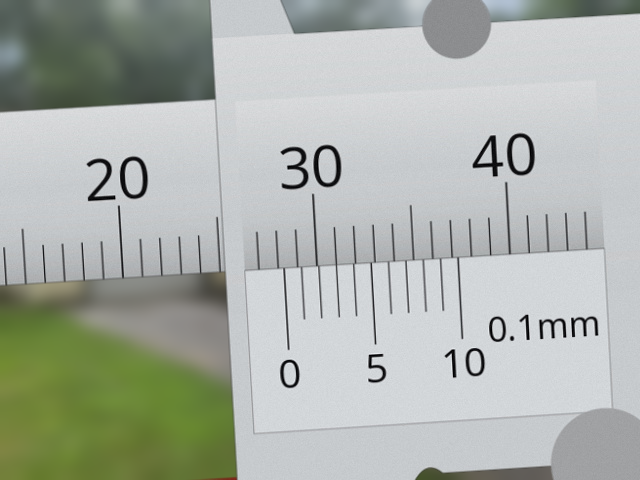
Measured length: 28.3 mm
